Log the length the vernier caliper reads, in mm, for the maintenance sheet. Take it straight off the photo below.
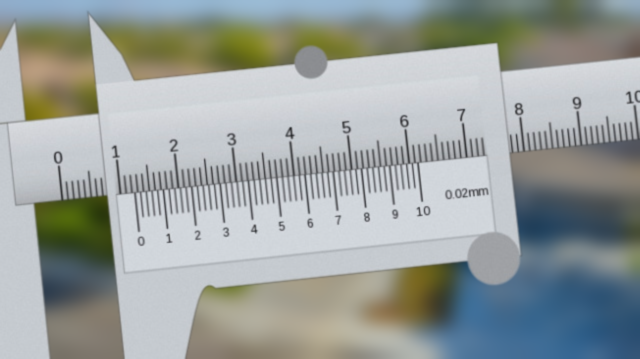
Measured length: 12.5 mm
